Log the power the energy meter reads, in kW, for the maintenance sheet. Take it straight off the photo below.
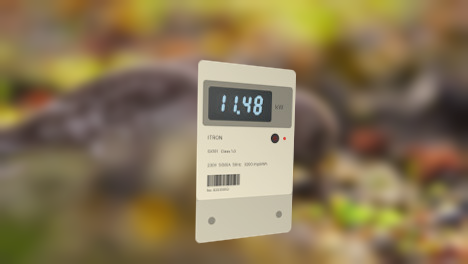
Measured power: 11.48 kW
